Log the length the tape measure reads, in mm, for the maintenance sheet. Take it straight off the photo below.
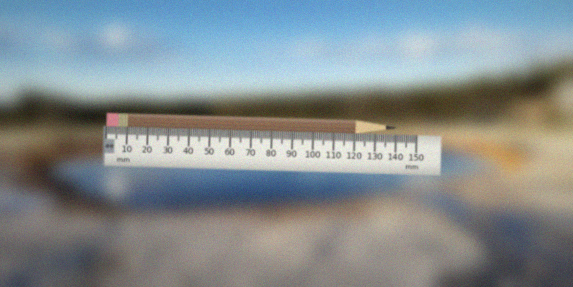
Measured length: 140 mm
